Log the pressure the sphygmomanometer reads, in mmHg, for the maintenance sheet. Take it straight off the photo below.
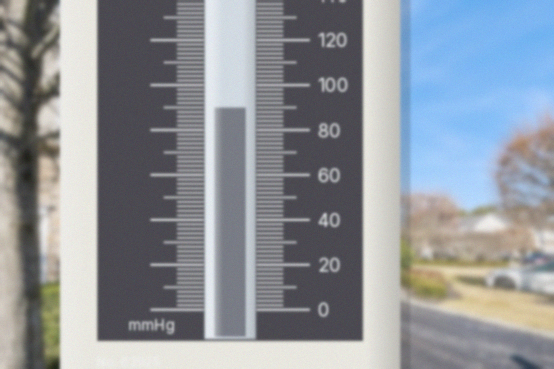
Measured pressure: 90 mmHg
